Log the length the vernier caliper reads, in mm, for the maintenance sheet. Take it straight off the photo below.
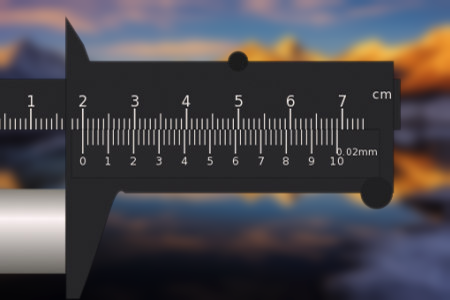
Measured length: 20.0 mm
